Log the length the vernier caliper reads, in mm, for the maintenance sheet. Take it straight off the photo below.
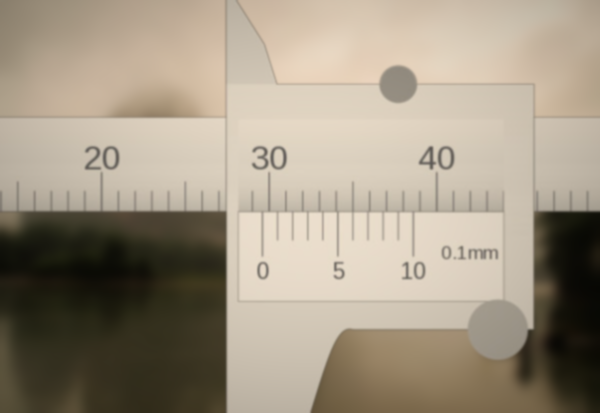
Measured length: 29.6 mm
